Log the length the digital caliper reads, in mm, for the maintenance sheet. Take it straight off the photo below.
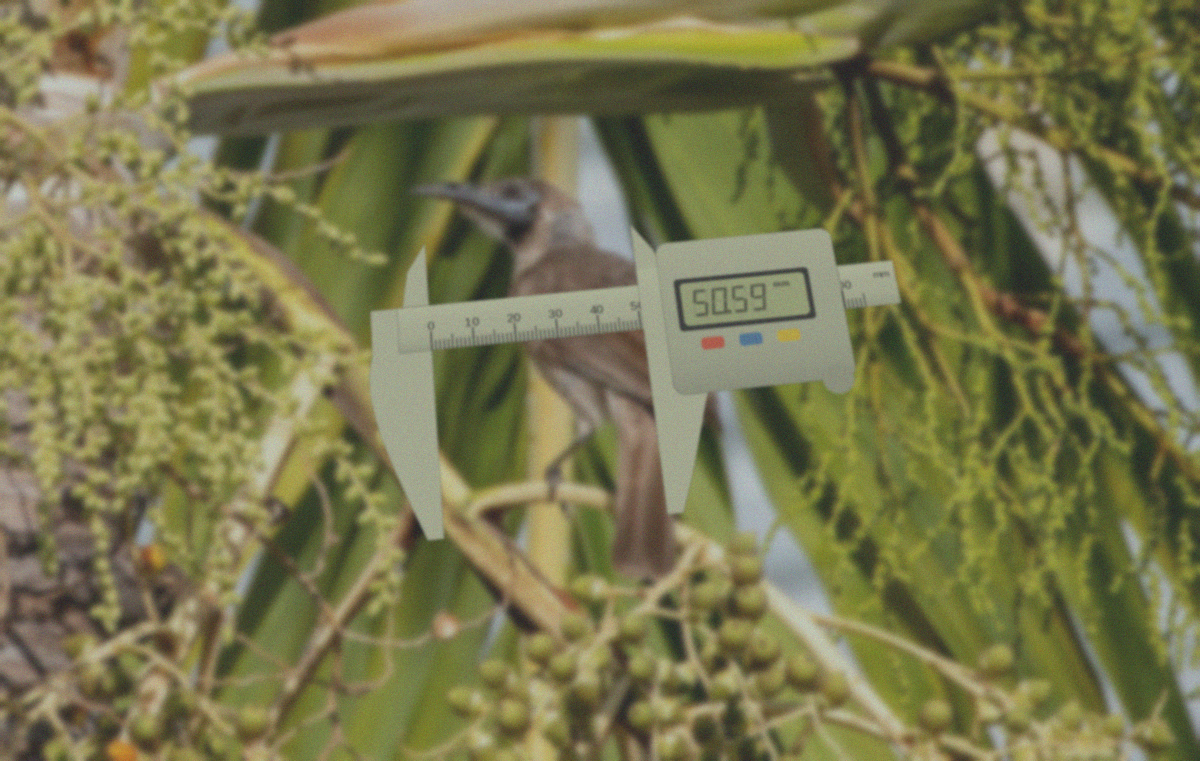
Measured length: 50.59 mm
